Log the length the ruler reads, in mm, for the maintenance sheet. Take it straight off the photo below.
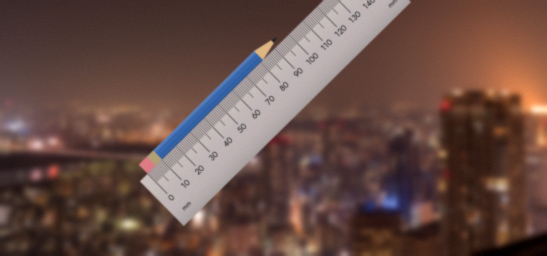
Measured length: 95 mm
